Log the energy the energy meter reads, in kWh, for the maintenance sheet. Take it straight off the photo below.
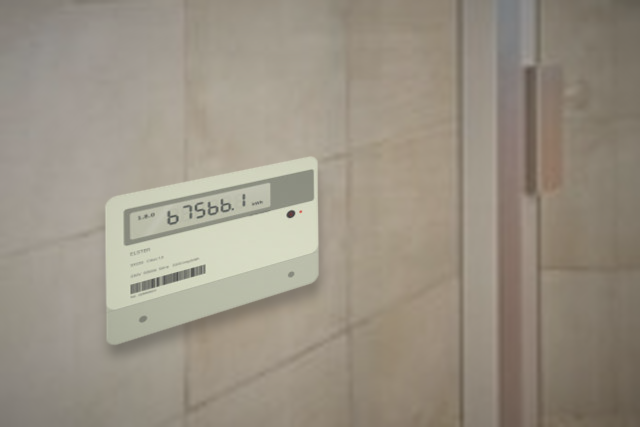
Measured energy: 67566.1 kWh
